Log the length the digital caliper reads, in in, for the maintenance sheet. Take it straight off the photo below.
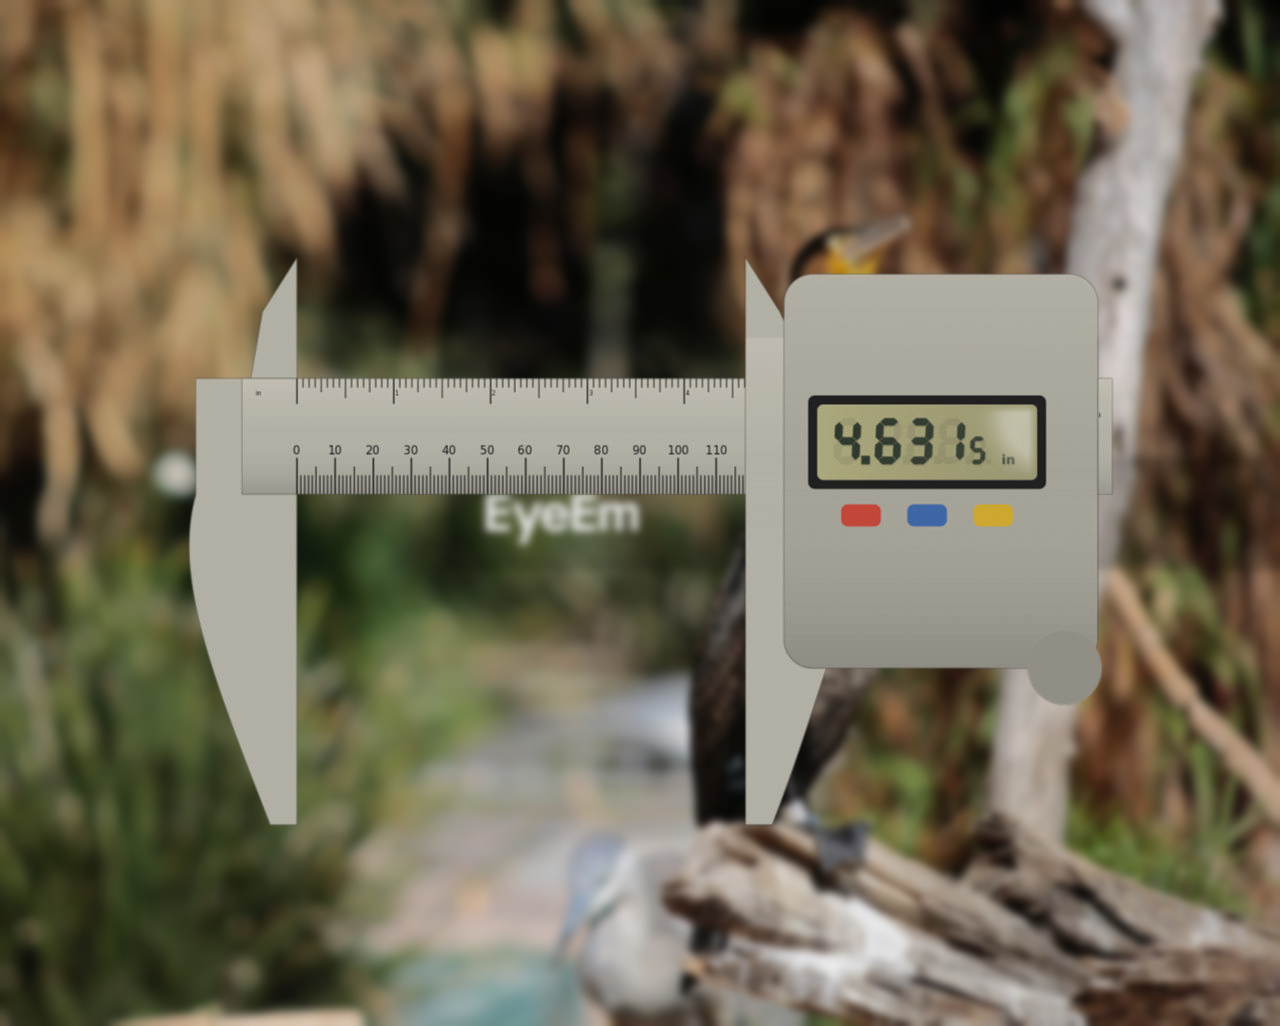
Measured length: 4.6315 in
